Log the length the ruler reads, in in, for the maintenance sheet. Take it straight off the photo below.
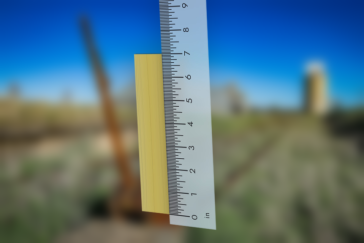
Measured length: 7 in
